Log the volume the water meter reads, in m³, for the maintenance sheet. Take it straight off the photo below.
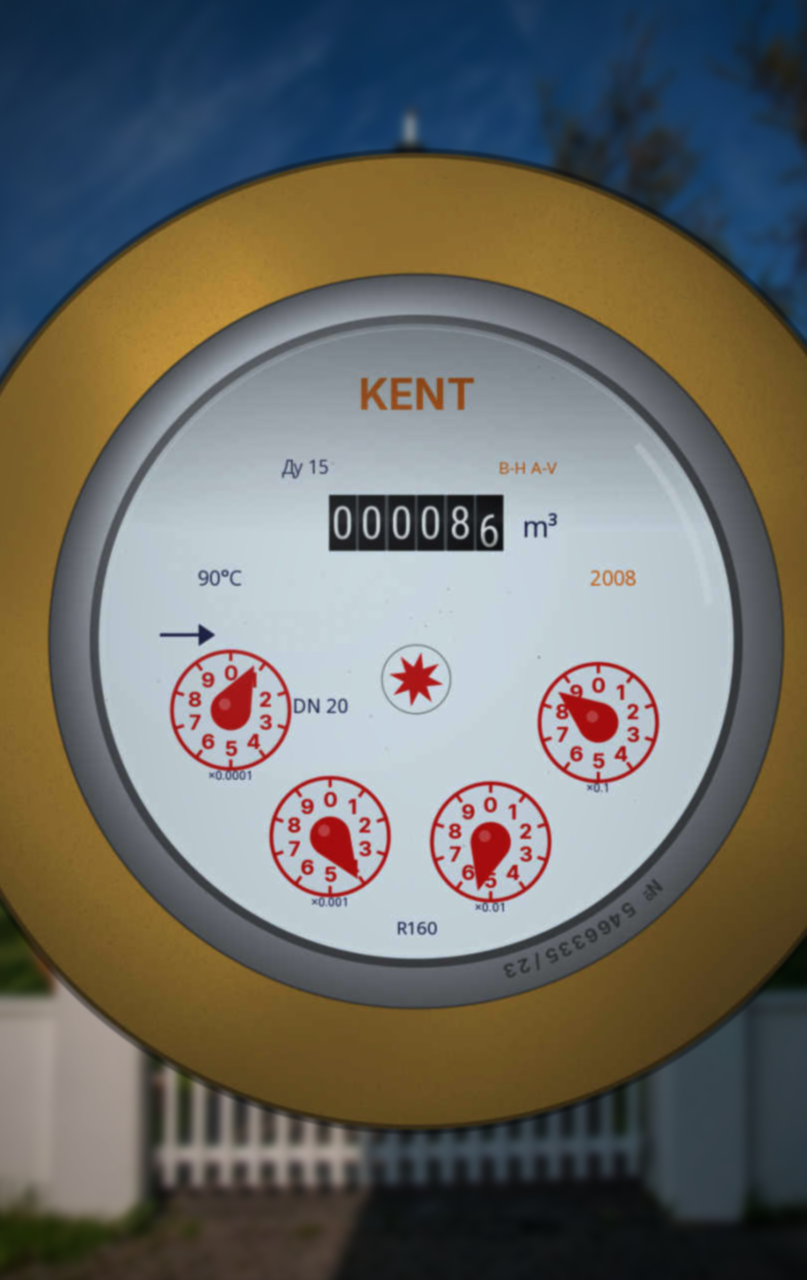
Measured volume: 85.8540 m³
